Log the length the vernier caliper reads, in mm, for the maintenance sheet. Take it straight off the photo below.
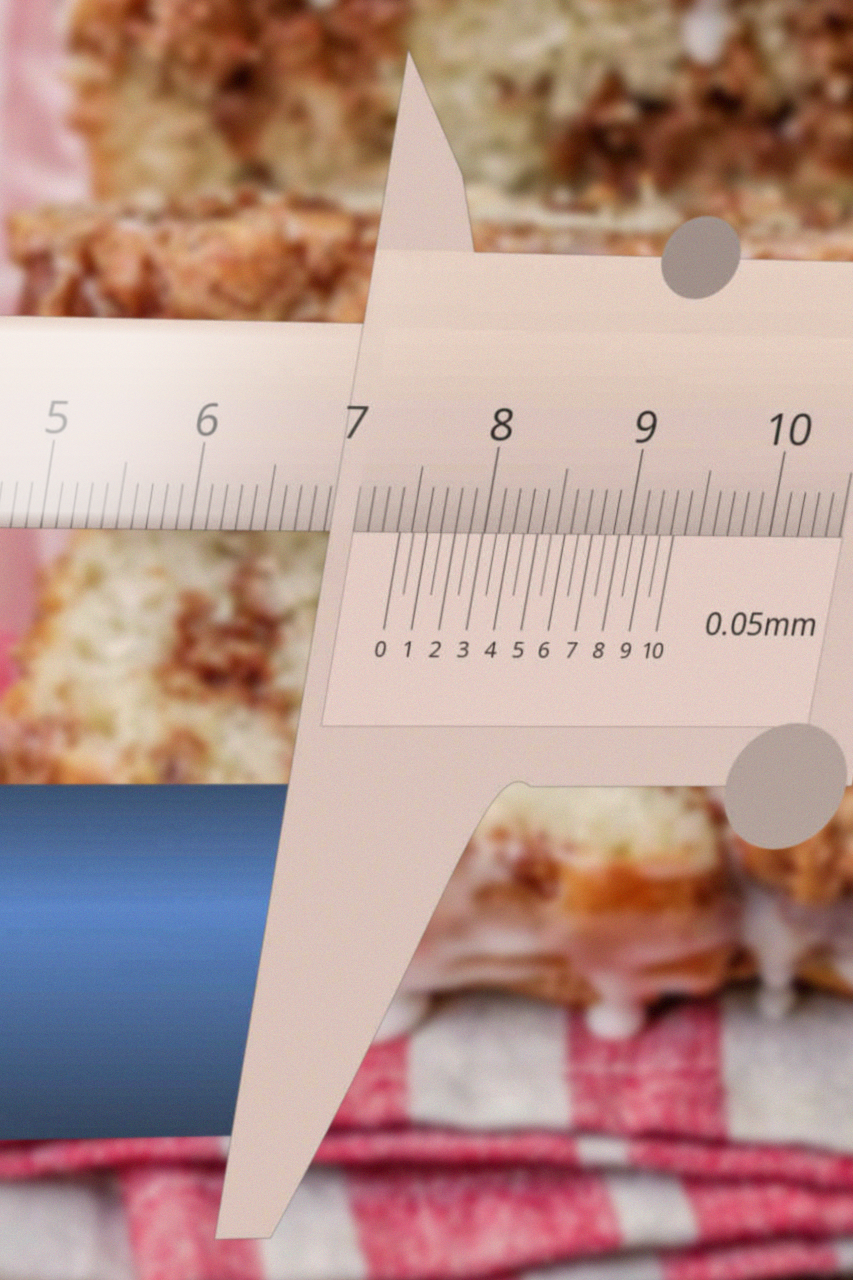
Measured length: 74.2 mm
